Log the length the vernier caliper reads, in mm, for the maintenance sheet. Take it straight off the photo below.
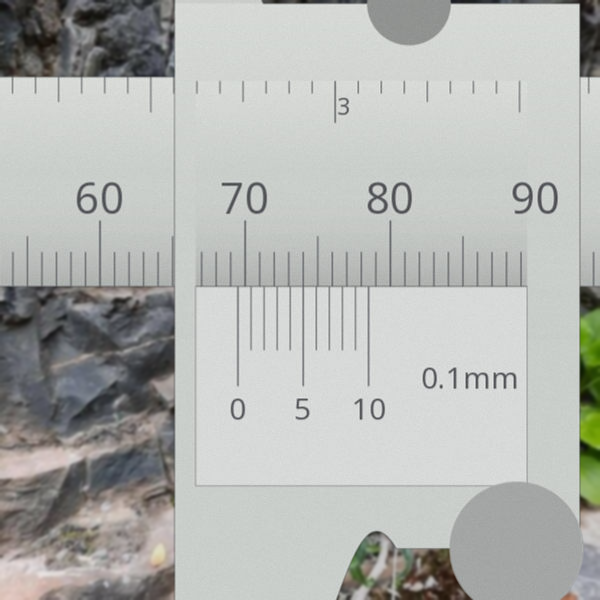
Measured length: 69.5 mm
